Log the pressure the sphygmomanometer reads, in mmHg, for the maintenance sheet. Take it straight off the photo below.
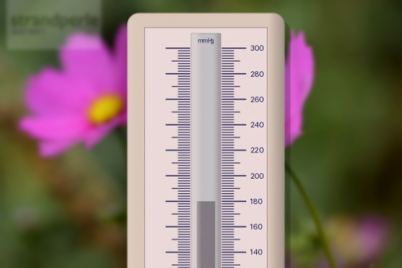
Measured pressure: 180 mmHg
